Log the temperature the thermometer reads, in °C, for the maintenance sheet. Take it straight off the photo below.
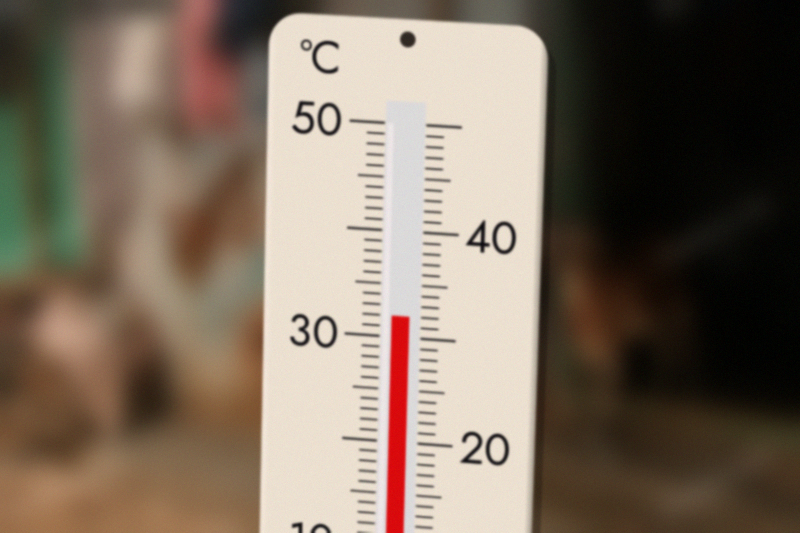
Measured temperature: 32 °C
